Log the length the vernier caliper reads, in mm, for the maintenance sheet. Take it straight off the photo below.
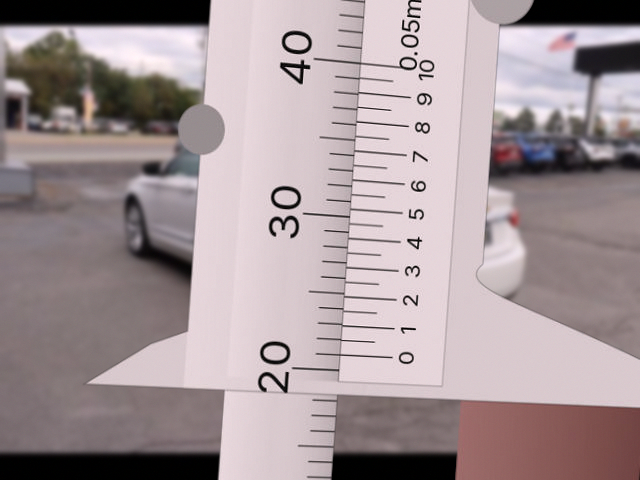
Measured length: 21.0 mm
